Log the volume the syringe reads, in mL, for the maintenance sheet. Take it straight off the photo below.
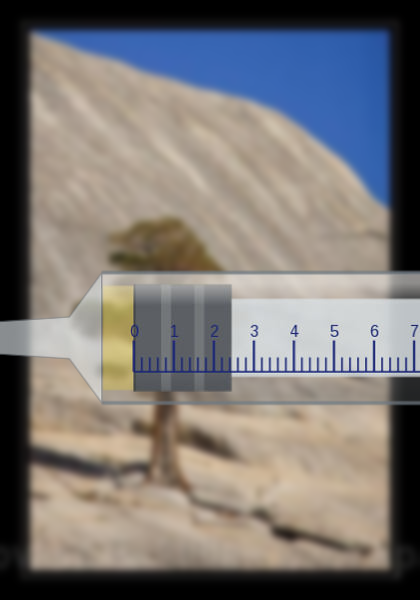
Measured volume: 0 mL
